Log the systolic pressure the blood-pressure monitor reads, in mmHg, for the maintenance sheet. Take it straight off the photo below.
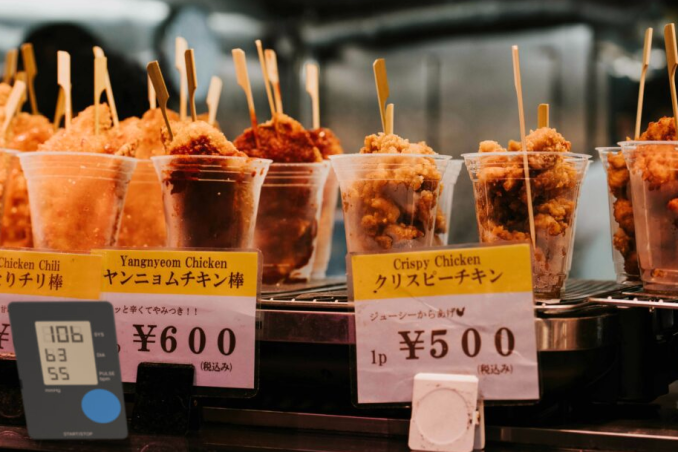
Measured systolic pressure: 106 mmHg
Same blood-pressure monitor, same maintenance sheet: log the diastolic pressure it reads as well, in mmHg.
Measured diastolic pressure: 63 mmHg
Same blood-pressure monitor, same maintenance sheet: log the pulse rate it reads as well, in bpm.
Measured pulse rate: 55 bpm
